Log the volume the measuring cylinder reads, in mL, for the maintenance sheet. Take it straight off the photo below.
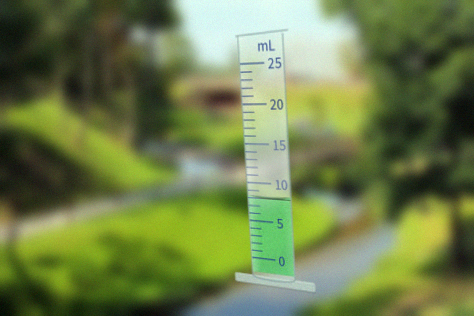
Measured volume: 8 mL
